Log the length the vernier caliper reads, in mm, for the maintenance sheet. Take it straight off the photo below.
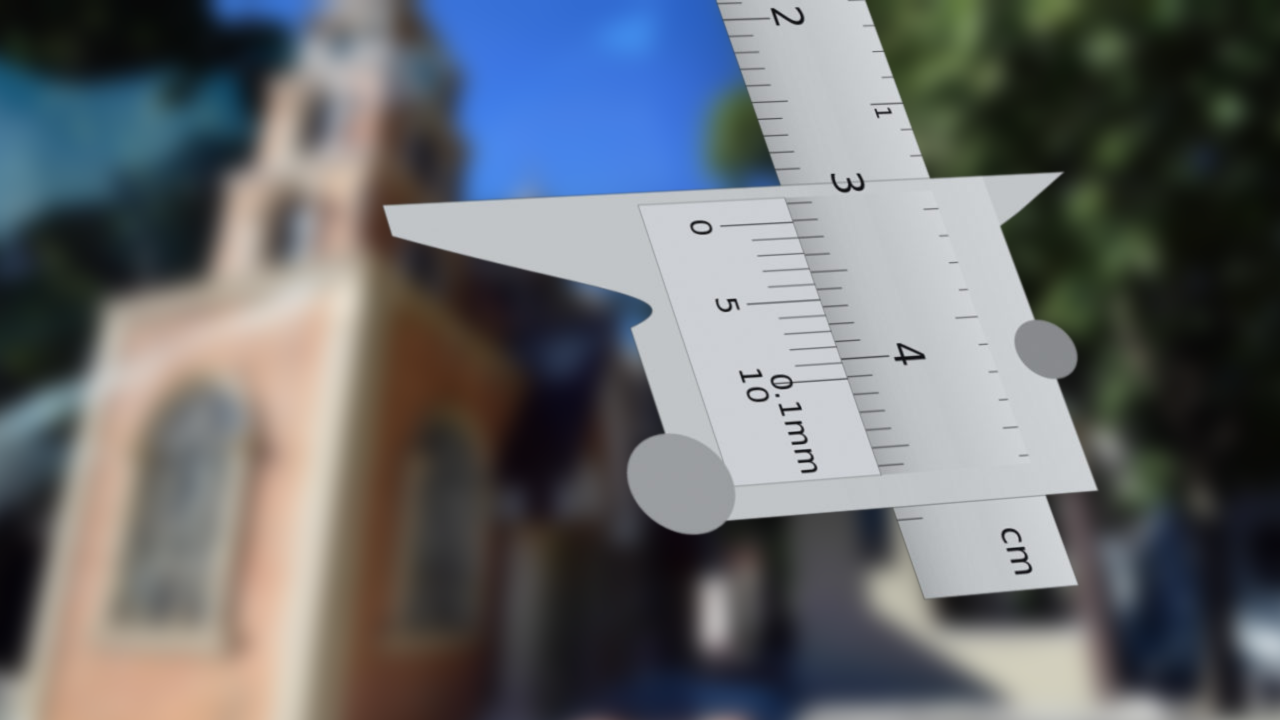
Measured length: 32.1 mm
